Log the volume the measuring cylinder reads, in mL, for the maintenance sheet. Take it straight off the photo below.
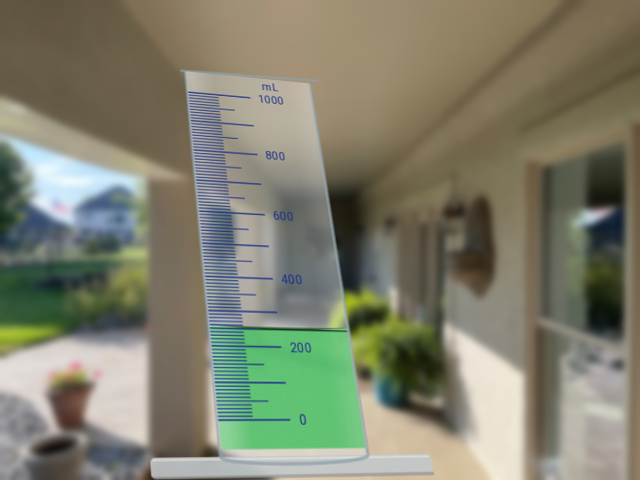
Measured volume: 250 mL
